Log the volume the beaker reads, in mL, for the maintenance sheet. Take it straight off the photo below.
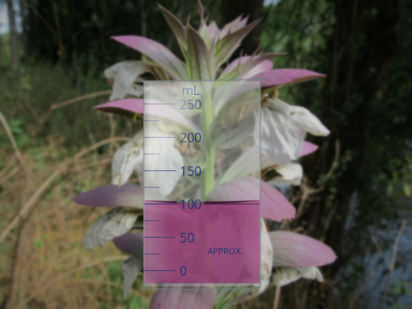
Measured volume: 100 mL
